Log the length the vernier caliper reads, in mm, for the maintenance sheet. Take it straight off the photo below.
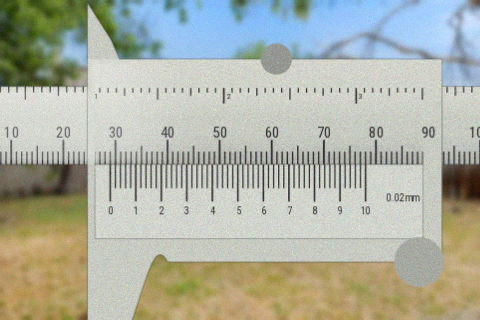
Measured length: 29.0 mm
